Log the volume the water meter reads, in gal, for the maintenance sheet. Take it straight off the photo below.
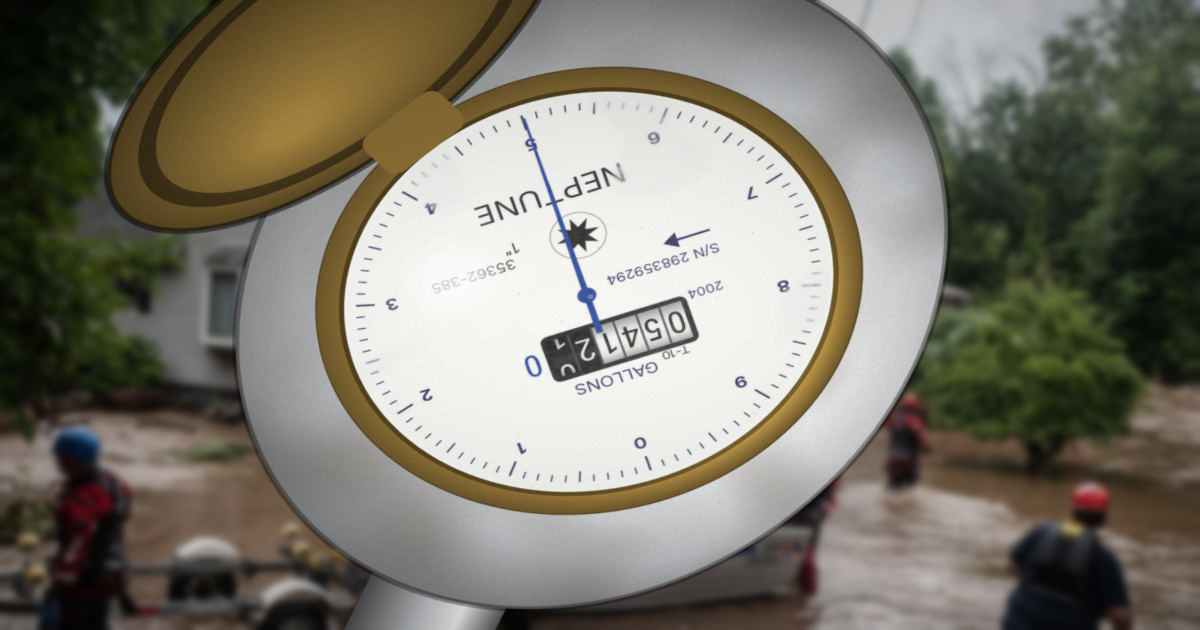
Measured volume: 541205.0 gal
